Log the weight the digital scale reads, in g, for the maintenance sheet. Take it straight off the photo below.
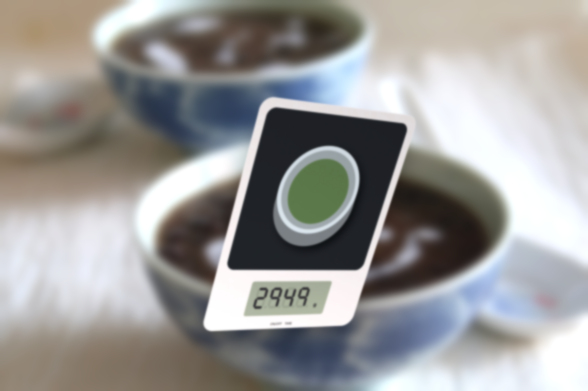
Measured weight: 2949 g
